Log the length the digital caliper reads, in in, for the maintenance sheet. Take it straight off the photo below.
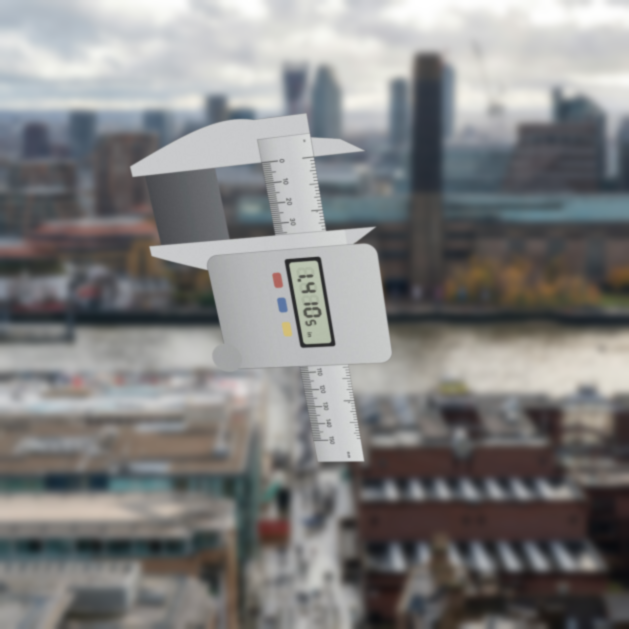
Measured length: 1.4105 in
